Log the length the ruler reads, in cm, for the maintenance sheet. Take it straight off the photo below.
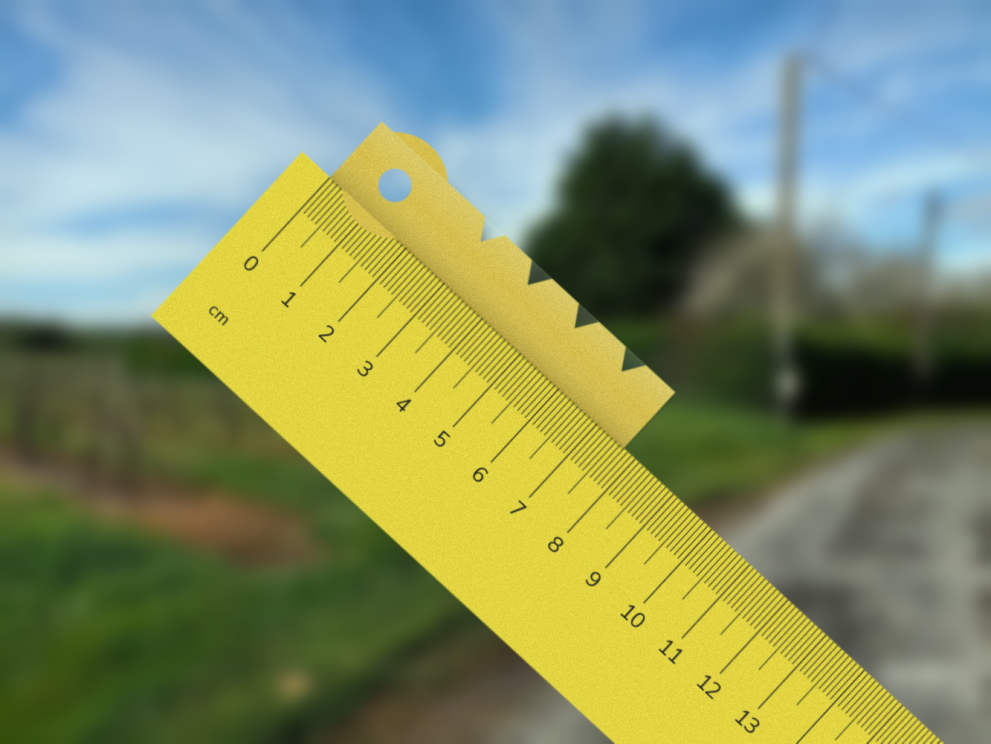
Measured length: 7.7 cm
